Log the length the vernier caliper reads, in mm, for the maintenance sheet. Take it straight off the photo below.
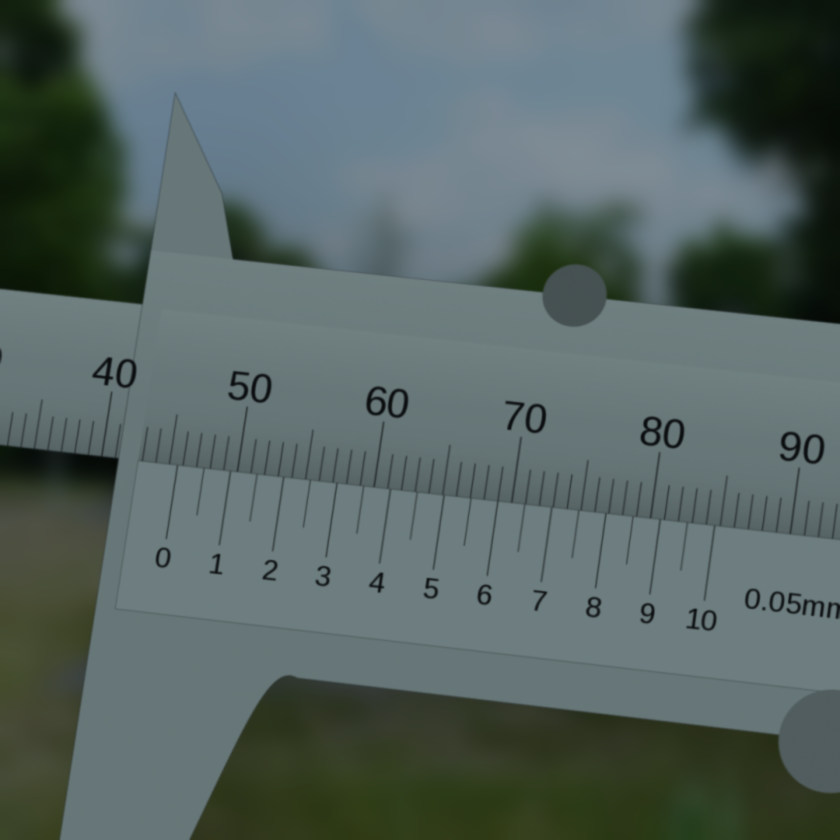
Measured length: 45.6 mm
